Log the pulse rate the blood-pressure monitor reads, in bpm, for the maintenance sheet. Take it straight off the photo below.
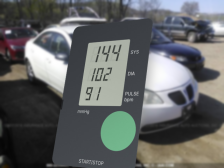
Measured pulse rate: 91 bpm
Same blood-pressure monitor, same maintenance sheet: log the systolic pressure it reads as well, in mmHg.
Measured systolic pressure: 144 mmHg
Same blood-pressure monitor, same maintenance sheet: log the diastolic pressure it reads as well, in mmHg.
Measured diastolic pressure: 102 mmHg
